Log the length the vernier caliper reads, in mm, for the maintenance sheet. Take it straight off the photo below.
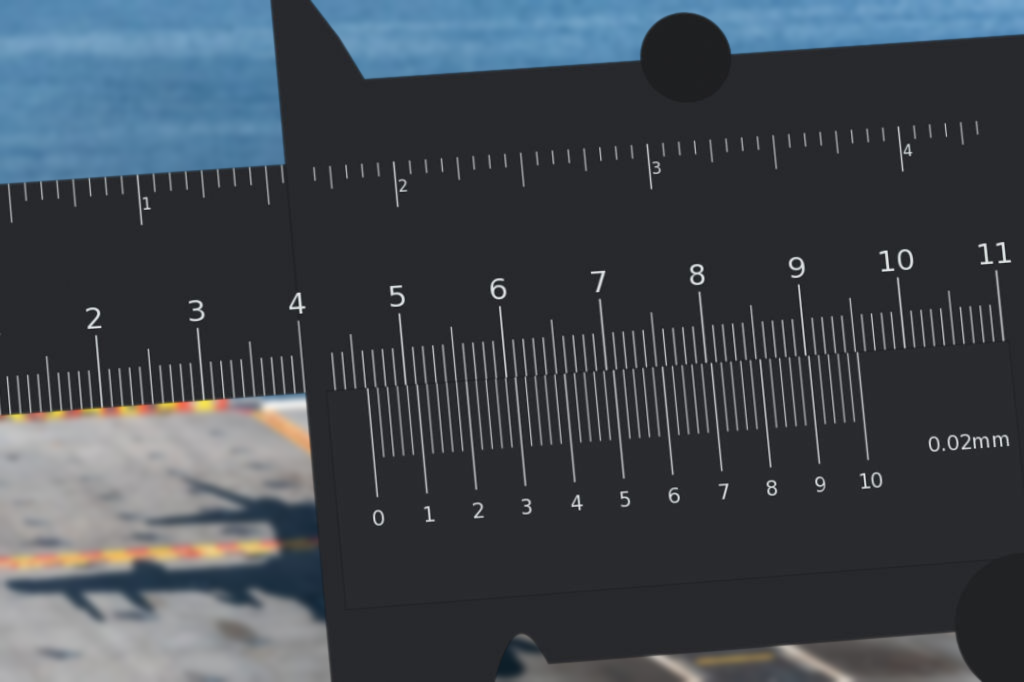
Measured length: 46.2 mm
